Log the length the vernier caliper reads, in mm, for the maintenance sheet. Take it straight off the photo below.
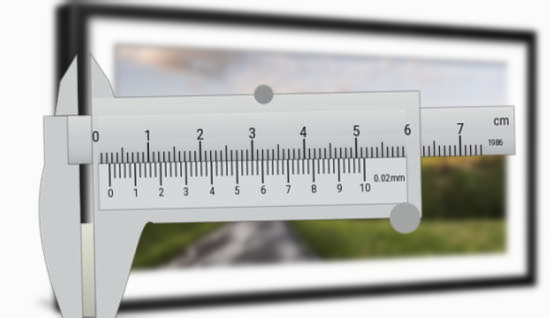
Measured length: 2.5 mm
